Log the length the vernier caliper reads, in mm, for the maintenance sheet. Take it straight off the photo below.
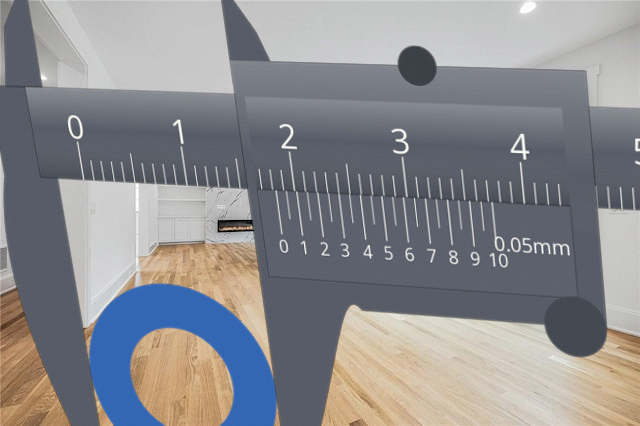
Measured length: 18.3 mm
